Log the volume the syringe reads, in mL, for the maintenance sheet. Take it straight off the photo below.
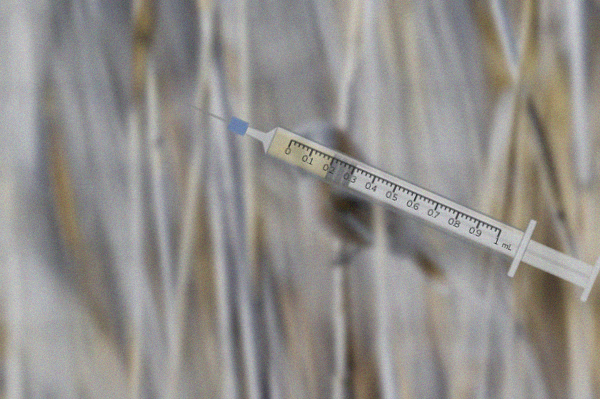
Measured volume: 0.2 mL
